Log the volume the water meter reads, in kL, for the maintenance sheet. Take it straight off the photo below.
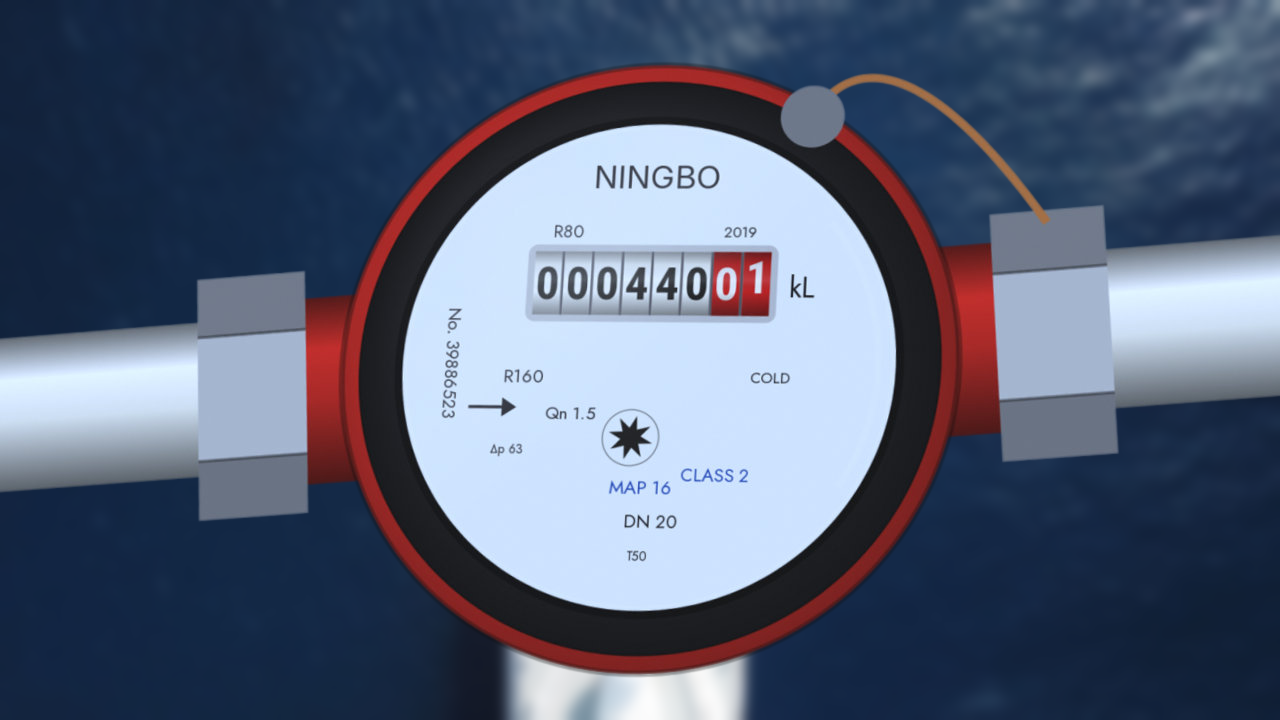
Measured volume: 440.01 kL
